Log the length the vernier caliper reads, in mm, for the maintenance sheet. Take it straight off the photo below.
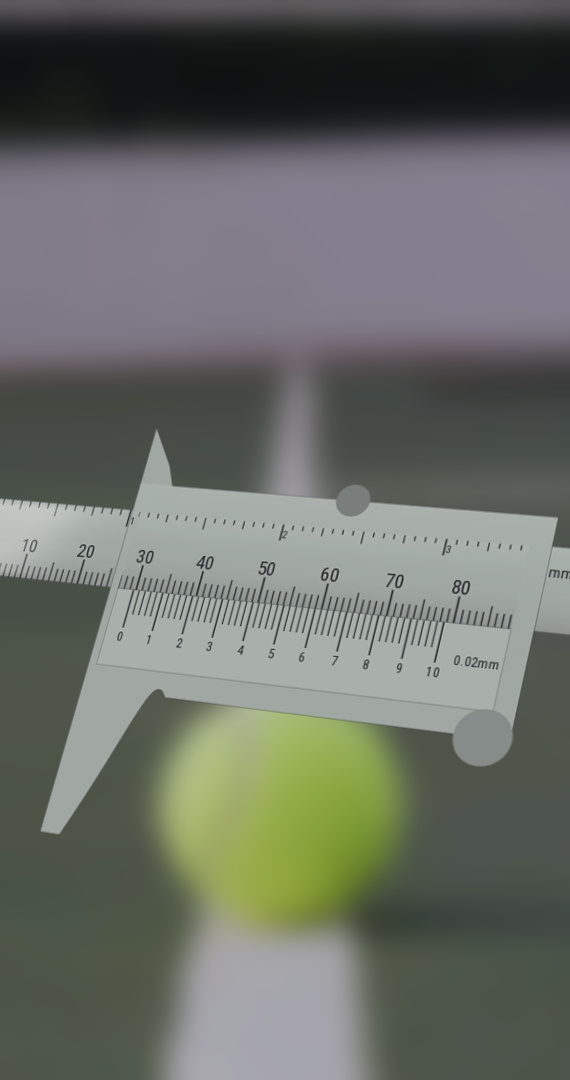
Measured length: 29.6 mm
